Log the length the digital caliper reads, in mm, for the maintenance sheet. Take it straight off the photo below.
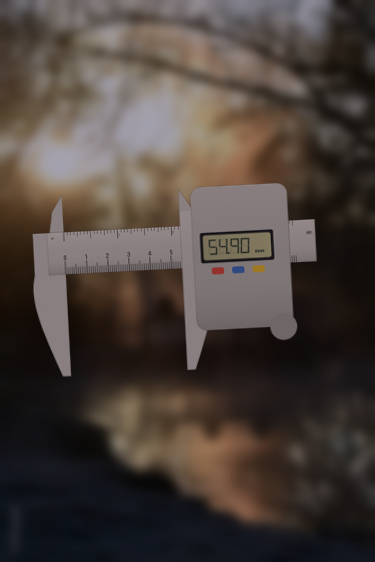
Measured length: 54.90 mm
